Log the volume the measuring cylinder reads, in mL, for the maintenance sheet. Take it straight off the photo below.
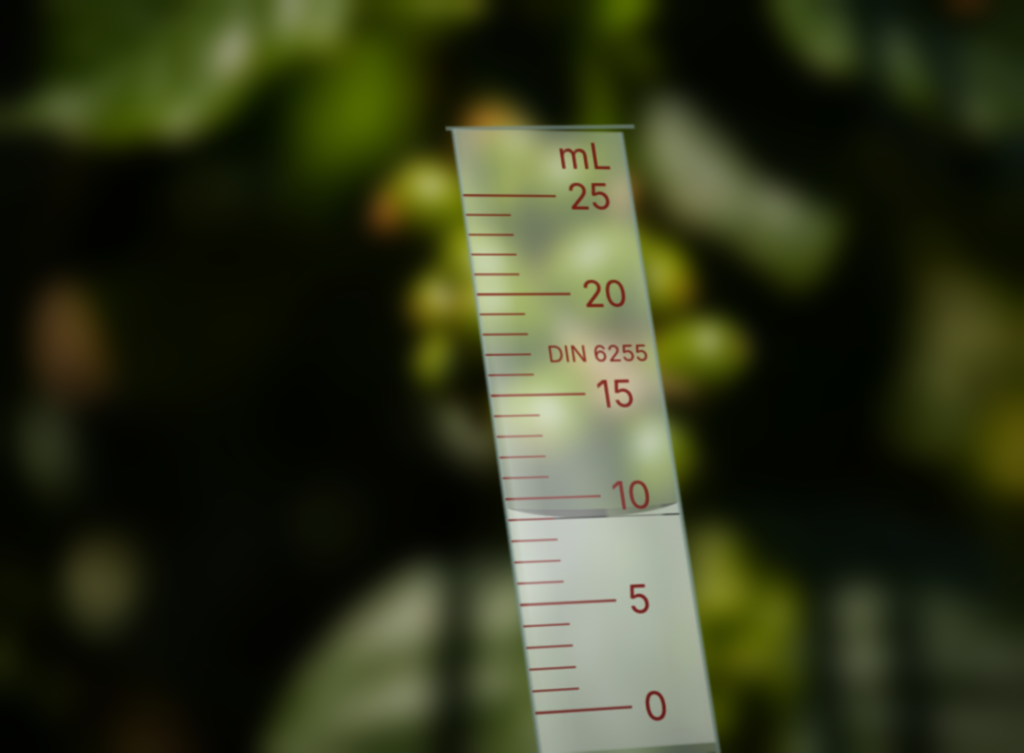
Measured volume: 9 mL
